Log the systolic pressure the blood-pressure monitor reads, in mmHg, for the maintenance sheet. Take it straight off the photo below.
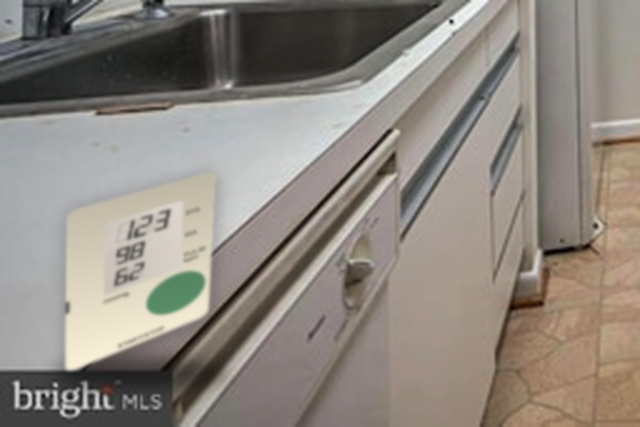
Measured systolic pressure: 123 mmHg
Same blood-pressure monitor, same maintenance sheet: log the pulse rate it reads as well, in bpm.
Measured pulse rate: 62 bpm
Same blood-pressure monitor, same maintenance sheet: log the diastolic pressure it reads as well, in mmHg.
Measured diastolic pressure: 98 mmHg
